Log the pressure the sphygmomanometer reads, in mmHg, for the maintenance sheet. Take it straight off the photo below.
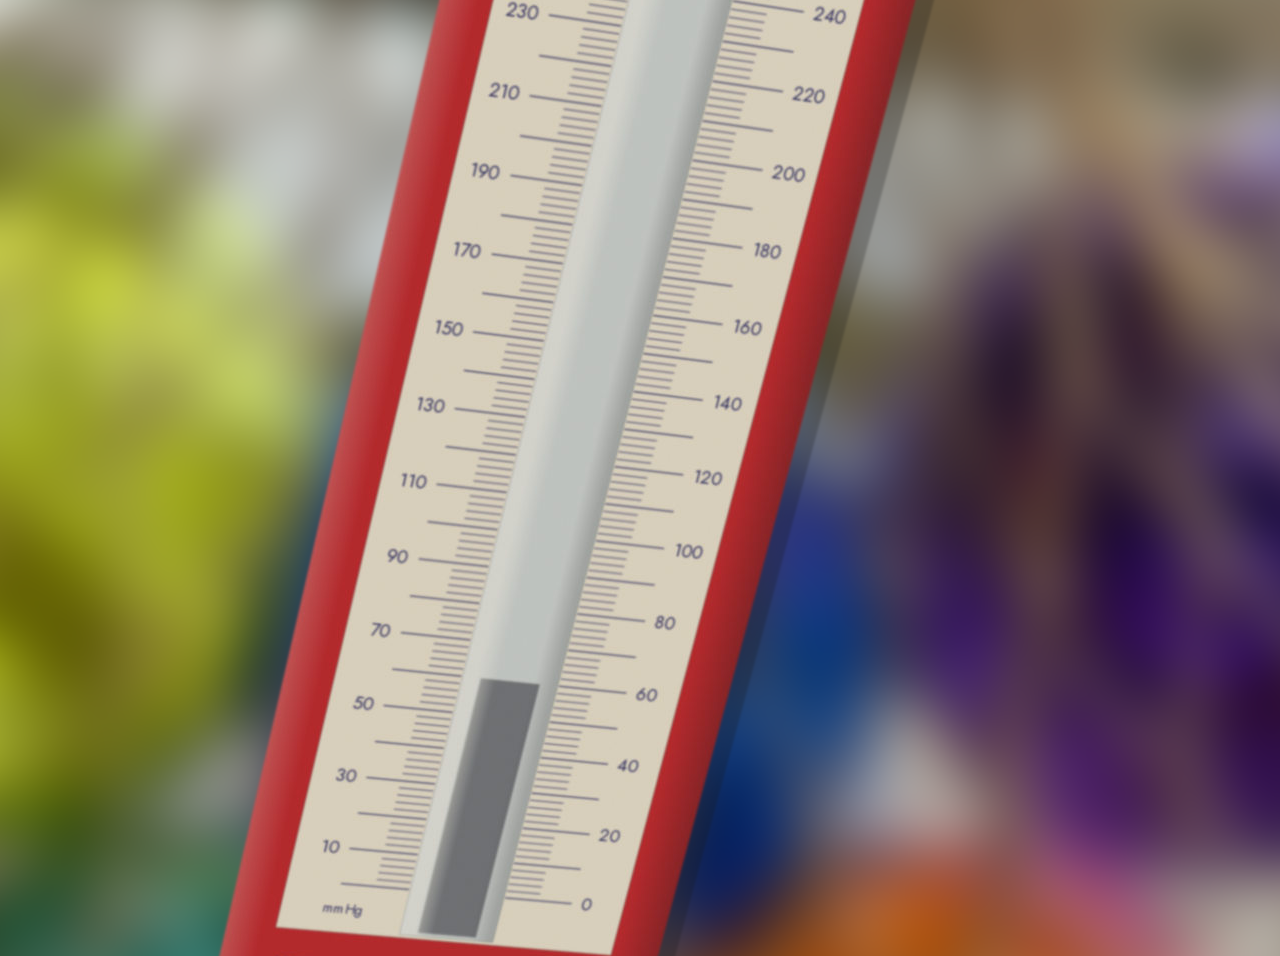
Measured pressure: 60 mmHg
